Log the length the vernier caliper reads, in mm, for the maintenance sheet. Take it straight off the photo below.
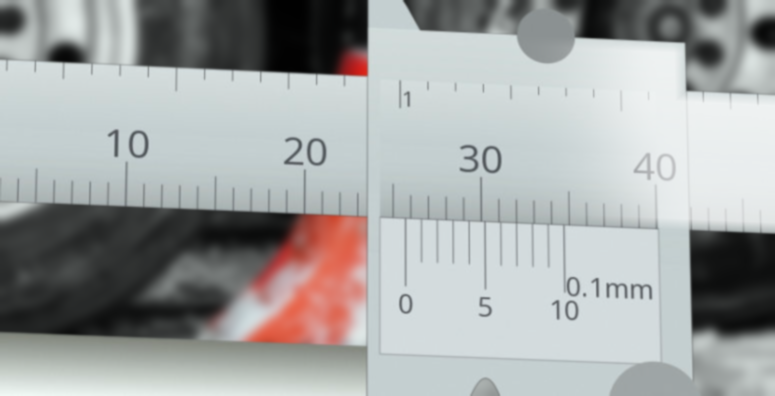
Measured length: 25.7 mm
